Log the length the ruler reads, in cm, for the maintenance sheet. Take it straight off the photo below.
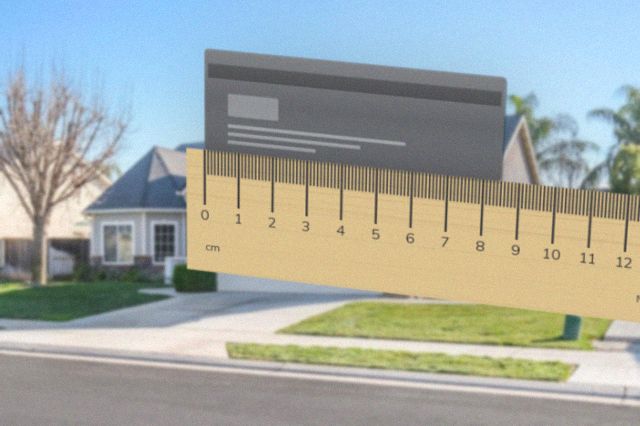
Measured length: 8.5 cm
